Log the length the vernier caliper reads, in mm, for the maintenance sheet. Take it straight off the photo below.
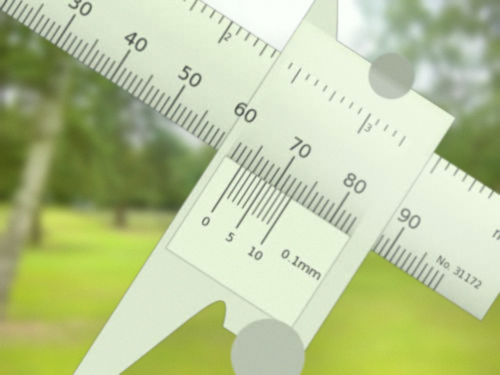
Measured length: 64.0 mm
